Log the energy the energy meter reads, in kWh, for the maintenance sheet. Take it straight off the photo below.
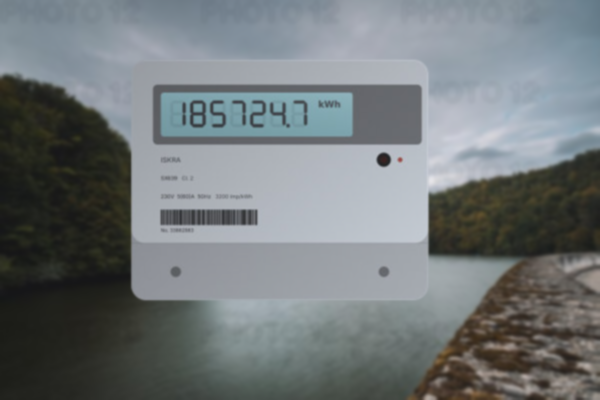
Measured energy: 185724.7 kWh
